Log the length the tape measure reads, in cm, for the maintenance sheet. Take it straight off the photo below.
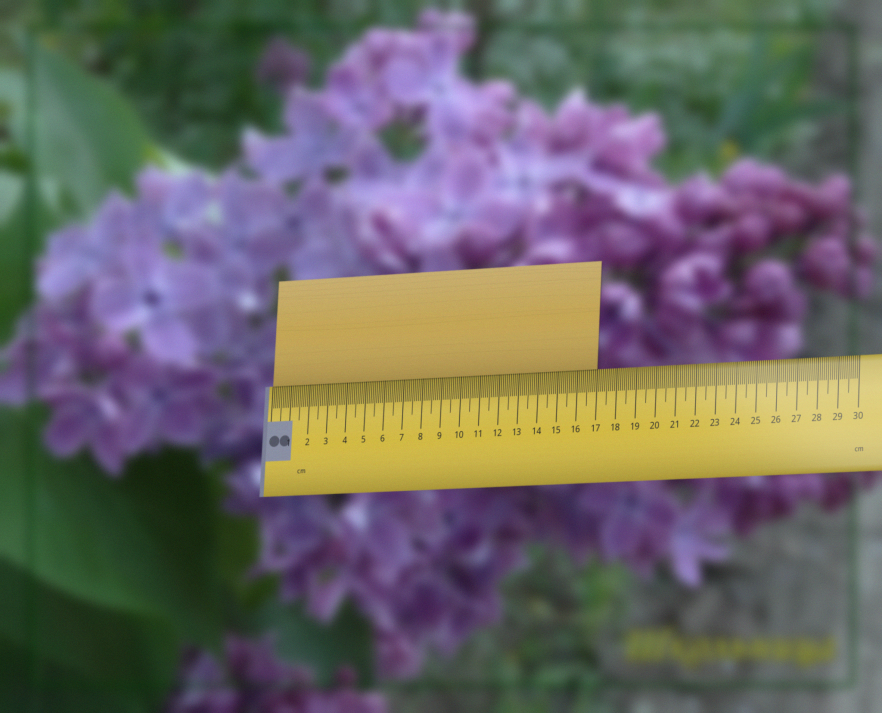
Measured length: 17 cm
